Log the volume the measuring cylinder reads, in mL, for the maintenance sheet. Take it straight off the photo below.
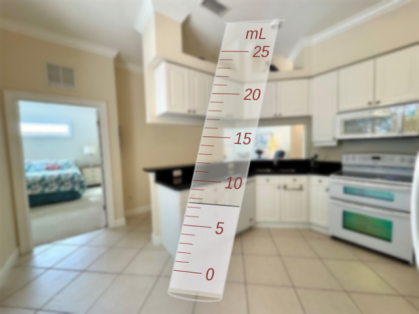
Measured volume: 7.5 mL
